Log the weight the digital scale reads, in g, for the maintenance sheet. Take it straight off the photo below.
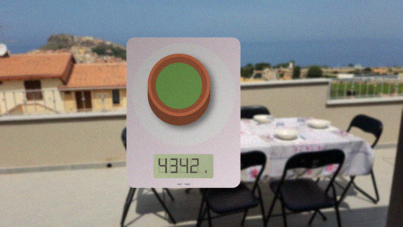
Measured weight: 4342 g
